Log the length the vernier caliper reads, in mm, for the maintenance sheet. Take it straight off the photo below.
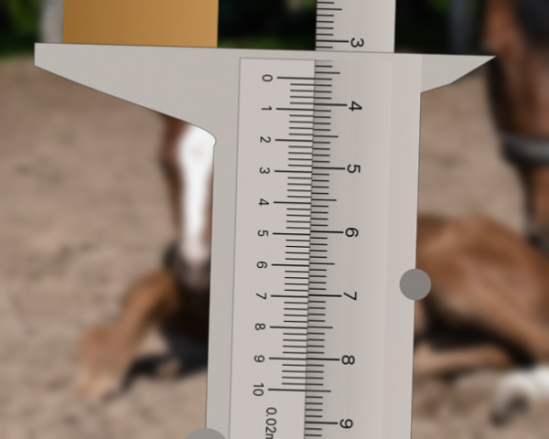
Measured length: 36.0 mm
